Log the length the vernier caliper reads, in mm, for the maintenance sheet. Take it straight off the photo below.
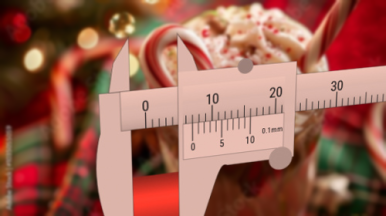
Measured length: 7.0 mm
